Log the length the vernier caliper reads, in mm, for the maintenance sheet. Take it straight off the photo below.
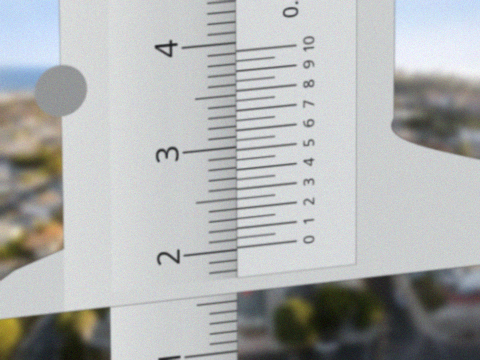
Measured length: 20.2 mm
